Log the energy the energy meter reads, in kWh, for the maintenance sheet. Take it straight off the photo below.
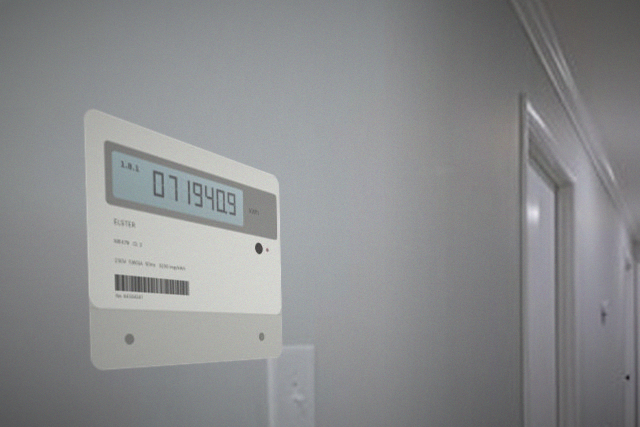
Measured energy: 71940.9 kWh
